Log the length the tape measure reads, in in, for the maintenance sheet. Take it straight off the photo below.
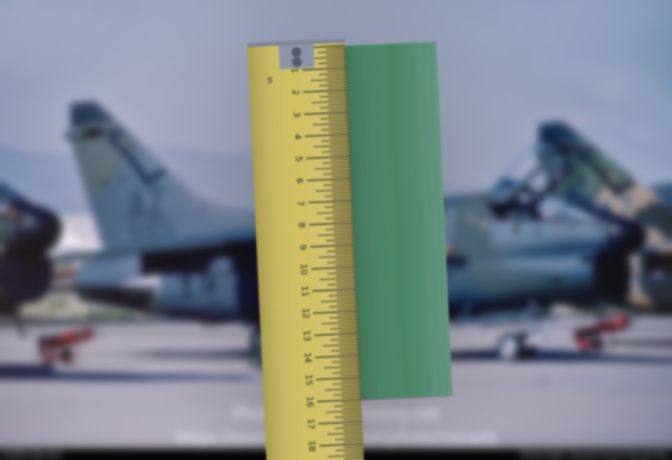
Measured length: 16 in
